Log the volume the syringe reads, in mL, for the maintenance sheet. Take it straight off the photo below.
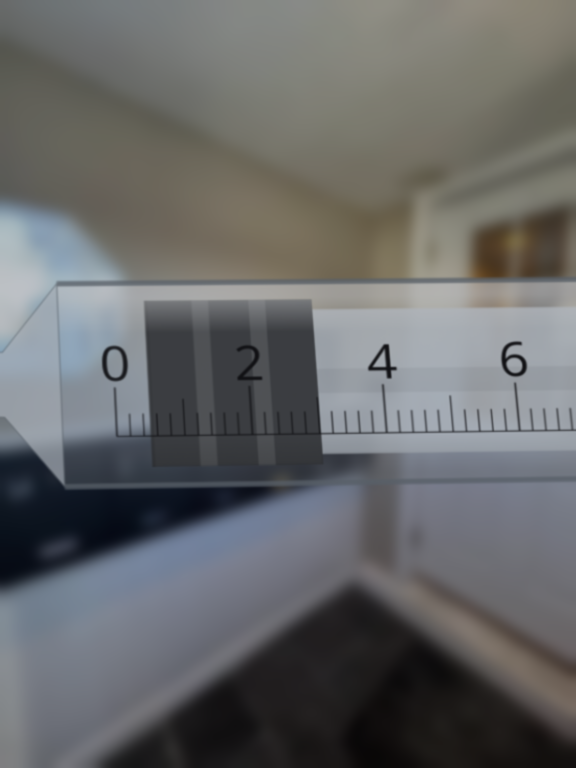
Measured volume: 0.5 mL
